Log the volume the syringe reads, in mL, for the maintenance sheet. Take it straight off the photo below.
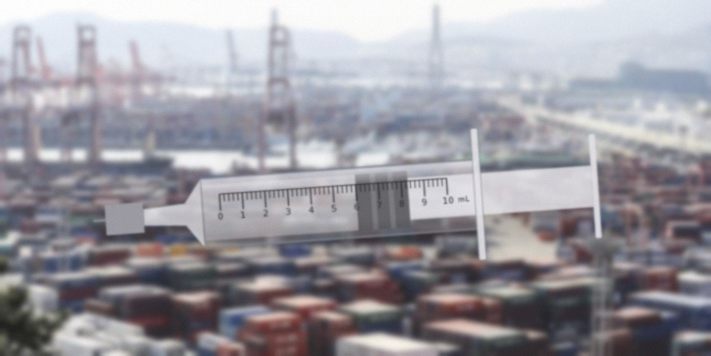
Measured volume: 6 mL
